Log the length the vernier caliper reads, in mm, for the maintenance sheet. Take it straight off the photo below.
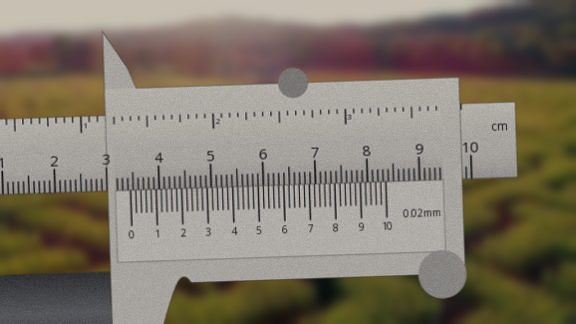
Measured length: 34.5 mm
